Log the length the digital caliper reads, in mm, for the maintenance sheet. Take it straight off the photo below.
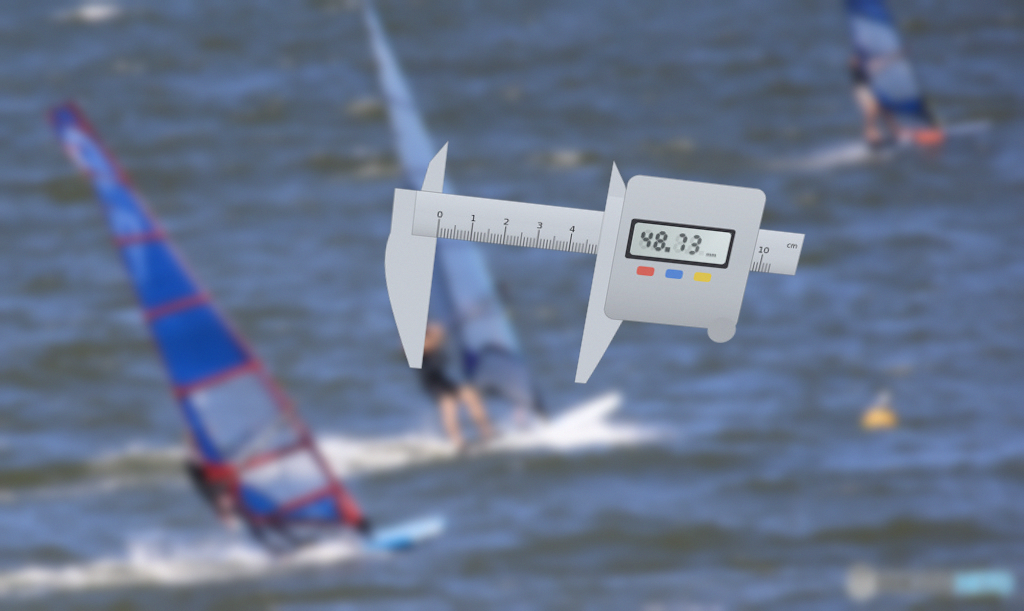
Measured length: 48.73 mm
